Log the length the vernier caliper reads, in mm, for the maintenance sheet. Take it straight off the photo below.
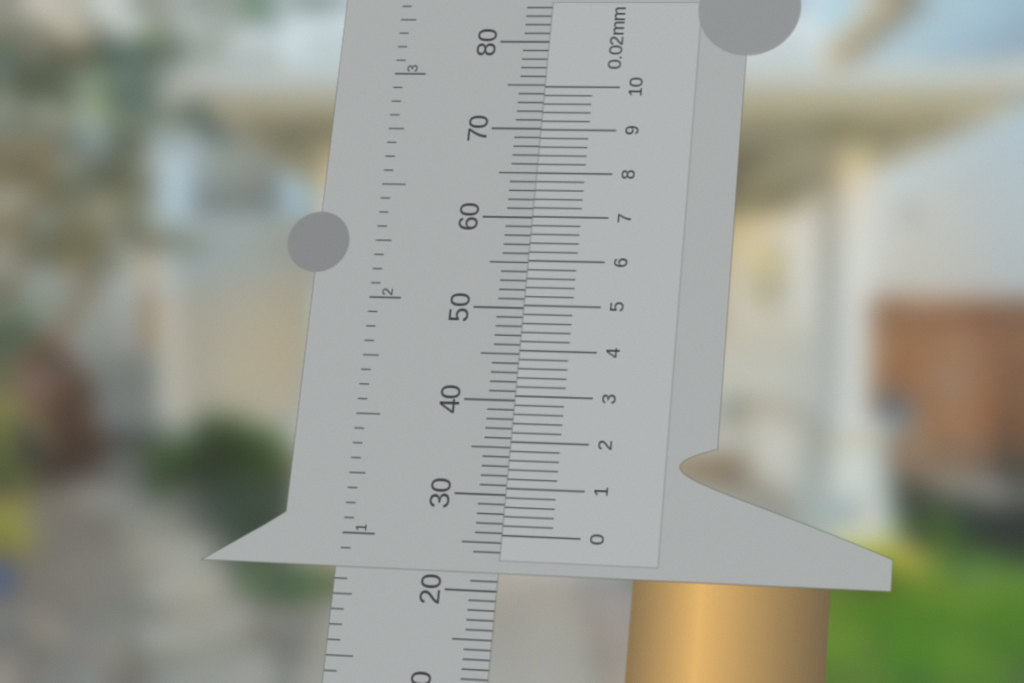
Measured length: 25.8 mm
